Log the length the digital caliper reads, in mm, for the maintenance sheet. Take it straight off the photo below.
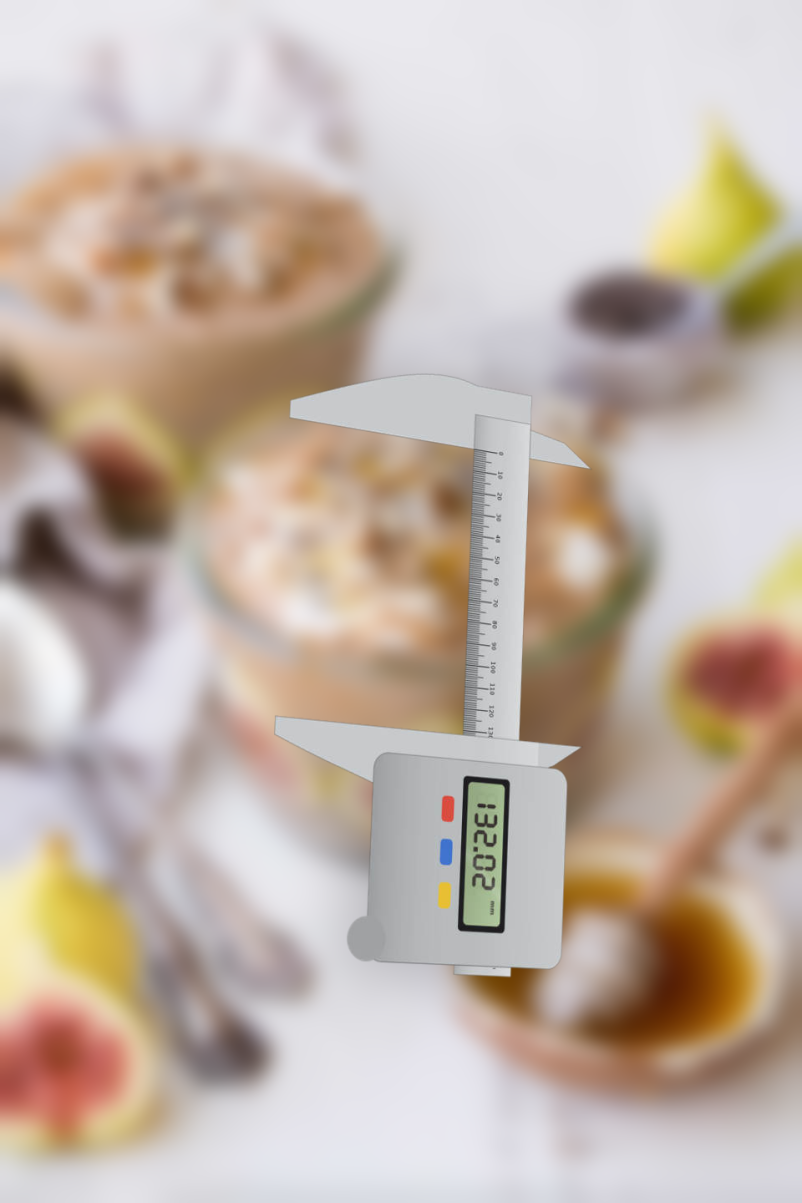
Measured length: 132.02 mm
